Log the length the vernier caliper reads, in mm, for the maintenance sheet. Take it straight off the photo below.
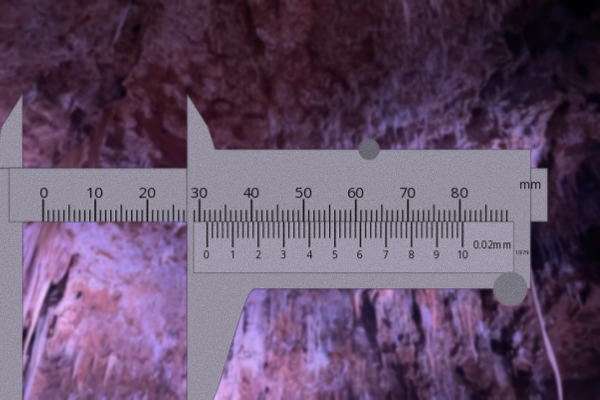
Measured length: 31.5 mm
